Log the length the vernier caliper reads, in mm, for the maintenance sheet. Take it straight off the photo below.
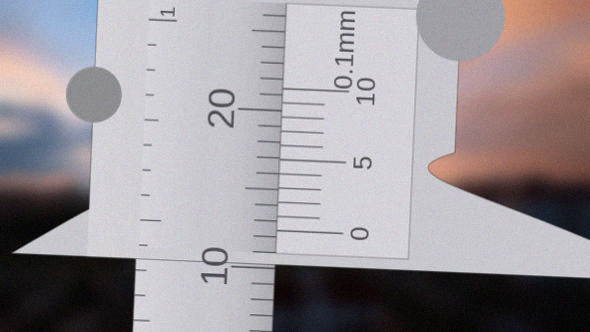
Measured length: 12.4 mm
